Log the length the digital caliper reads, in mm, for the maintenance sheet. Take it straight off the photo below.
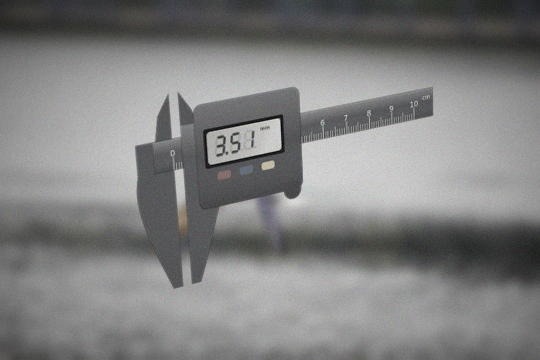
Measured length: 3.51 mm
